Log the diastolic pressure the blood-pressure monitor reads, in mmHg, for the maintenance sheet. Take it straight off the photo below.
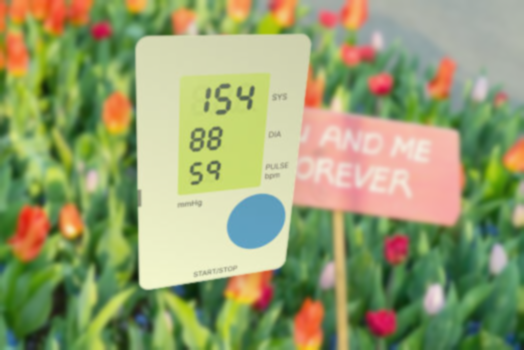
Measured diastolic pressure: 88 mmHg
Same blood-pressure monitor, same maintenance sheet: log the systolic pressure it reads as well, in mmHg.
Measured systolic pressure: 154 mmHg
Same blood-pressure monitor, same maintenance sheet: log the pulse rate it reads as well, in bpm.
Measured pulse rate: 59 bpm
